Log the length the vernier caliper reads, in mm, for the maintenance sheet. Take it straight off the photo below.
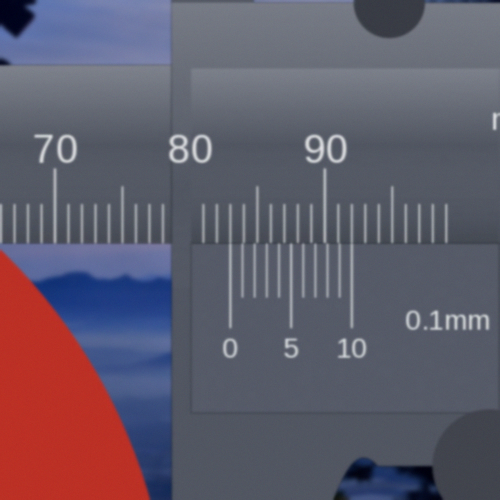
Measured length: 83.0 mm
